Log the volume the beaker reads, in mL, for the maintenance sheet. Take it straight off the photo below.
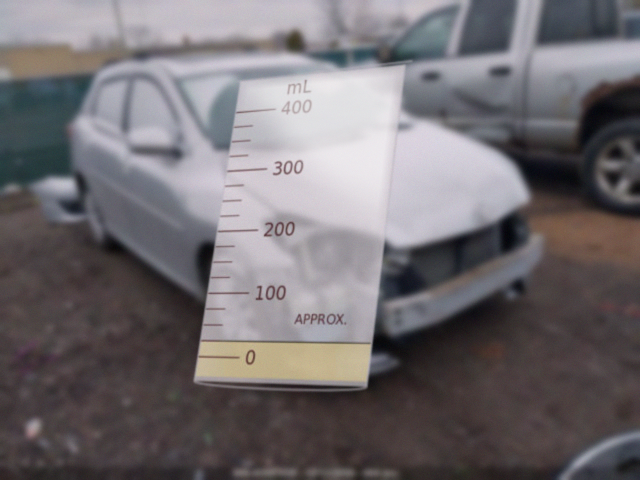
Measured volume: 25 mL
